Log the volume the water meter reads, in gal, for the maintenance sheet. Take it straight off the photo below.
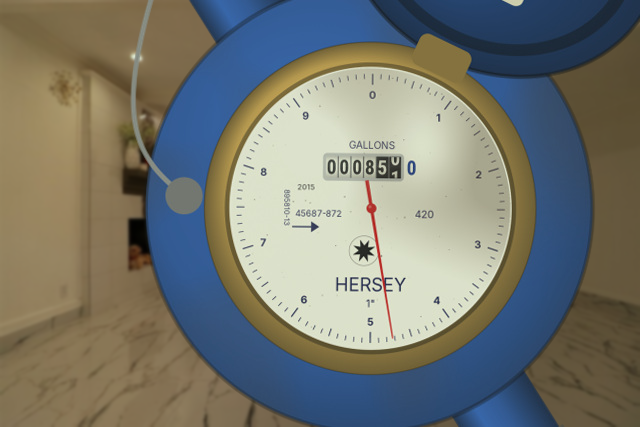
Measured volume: 8504.7 gal
